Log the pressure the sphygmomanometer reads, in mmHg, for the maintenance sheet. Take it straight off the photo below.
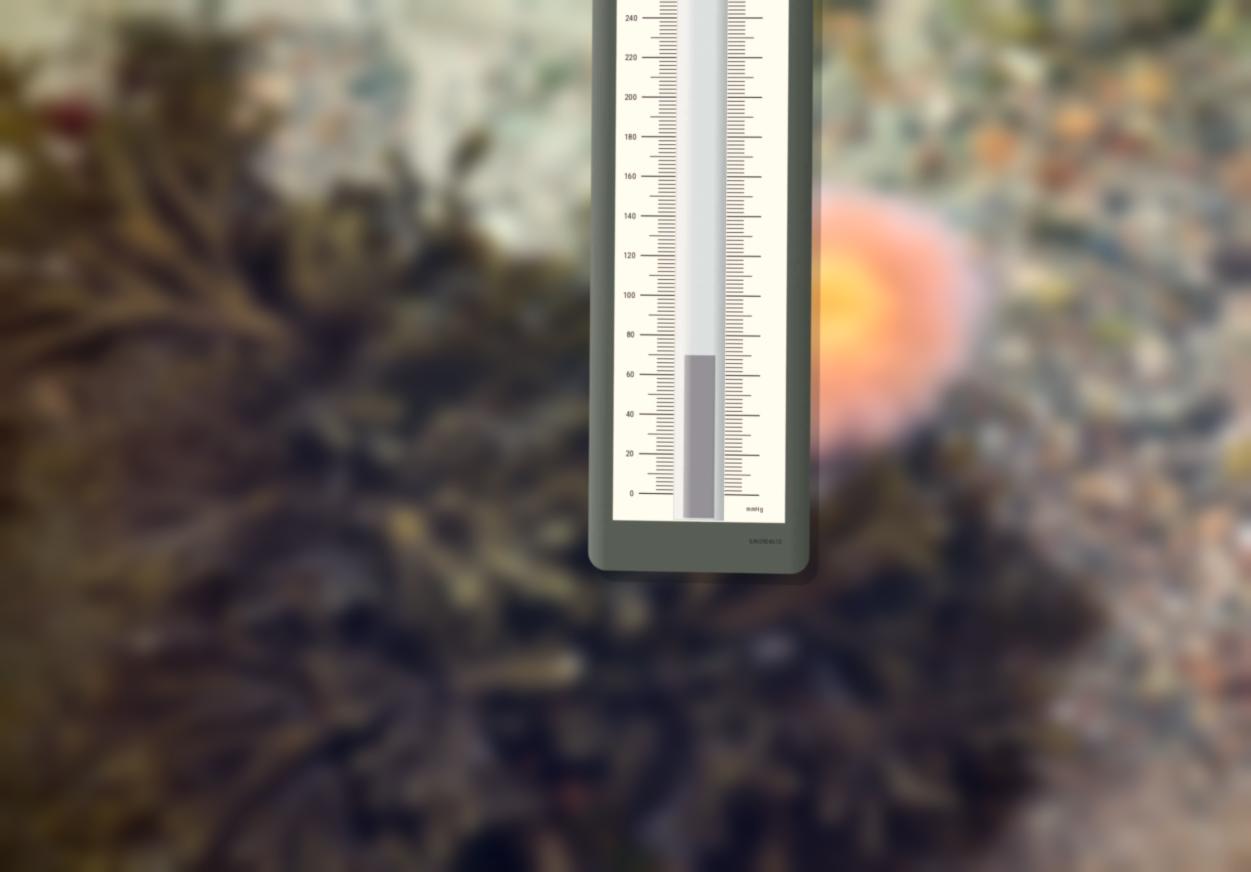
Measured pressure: 70 mmHg
